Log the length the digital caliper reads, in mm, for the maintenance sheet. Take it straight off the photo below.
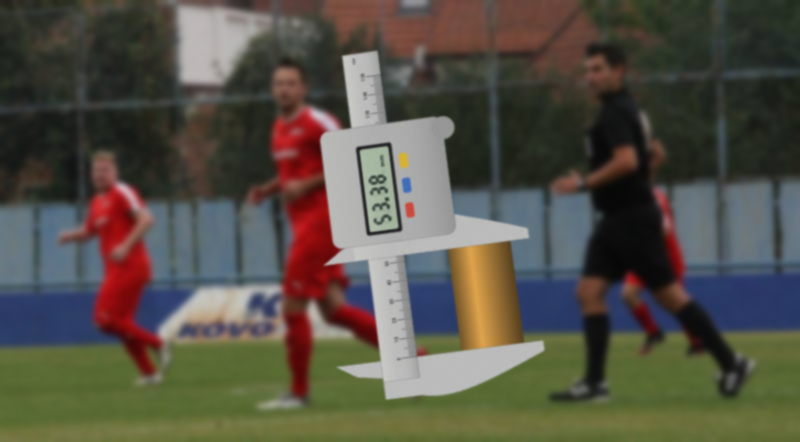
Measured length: 53.38 mm
